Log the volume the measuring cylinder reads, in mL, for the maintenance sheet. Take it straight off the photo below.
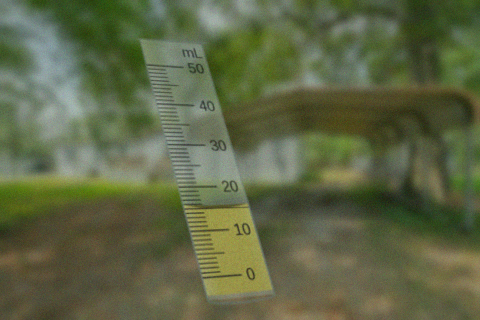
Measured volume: 15 mL
